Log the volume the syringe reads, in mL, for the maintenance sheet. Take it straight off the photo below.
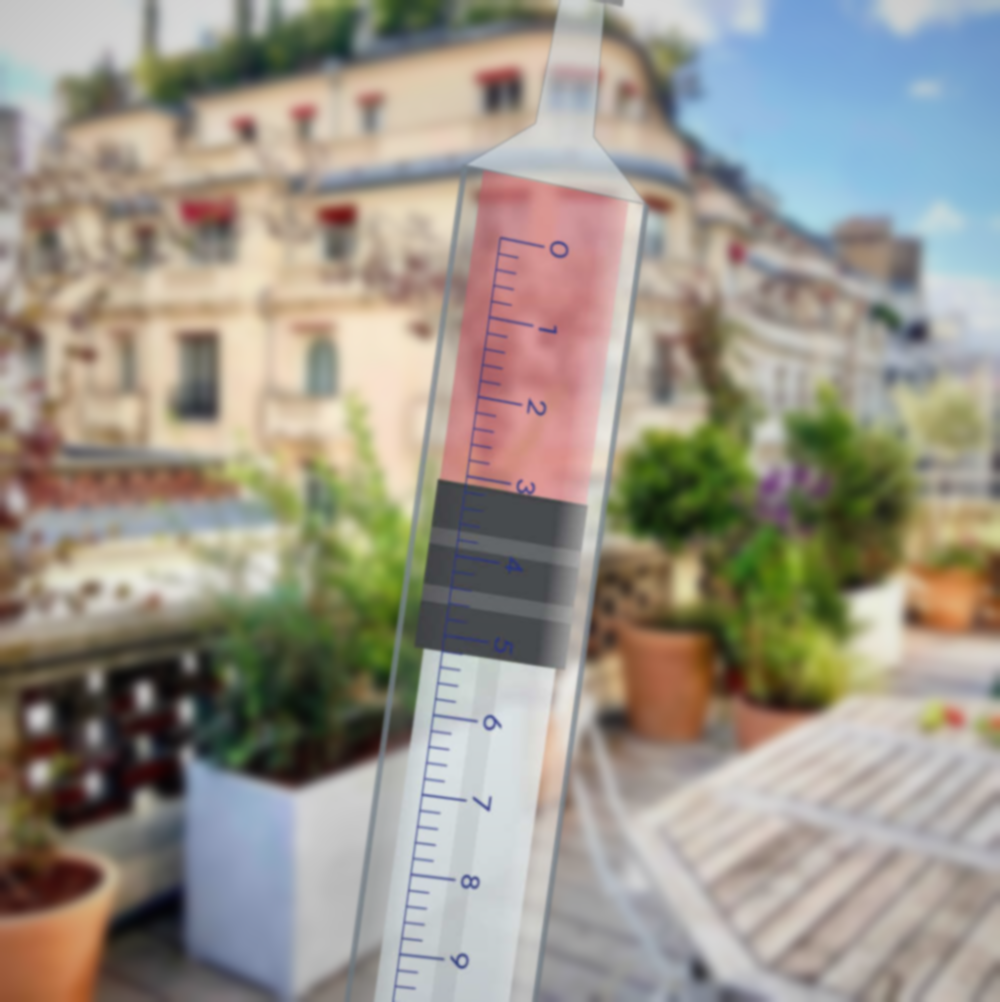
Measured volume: 3.1 mL
